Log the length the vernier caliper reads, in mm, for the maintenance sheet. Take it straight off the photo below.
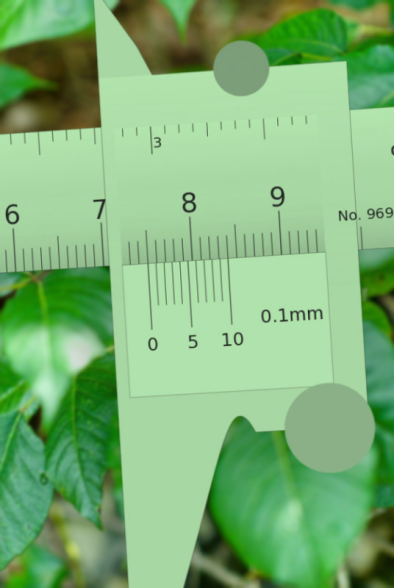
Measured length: 75.0 mm
